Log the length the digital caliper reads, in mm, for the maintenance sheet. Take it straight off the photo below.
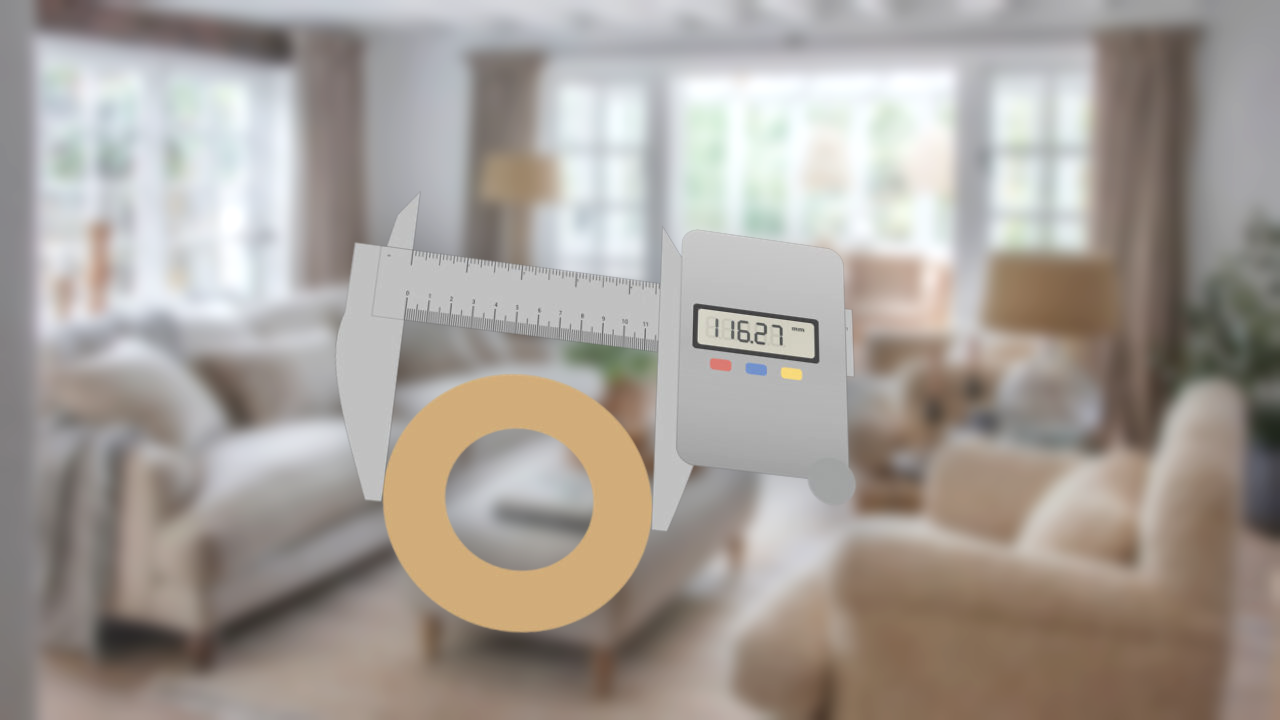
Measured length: 116.27 mm
